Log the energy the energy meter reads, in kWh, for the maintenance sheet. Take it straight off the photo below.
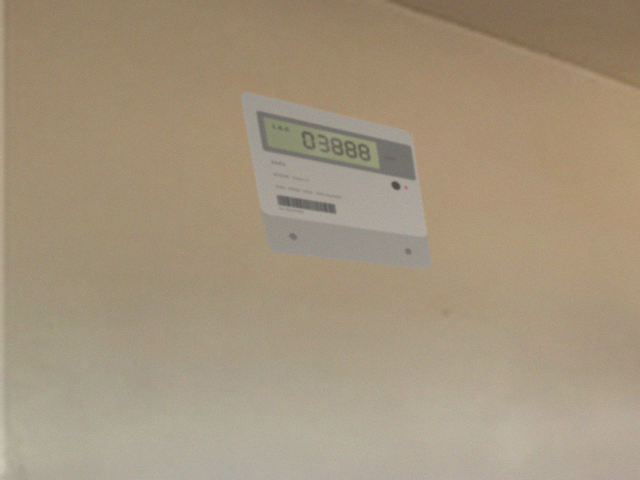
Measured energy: 3888 kWh
